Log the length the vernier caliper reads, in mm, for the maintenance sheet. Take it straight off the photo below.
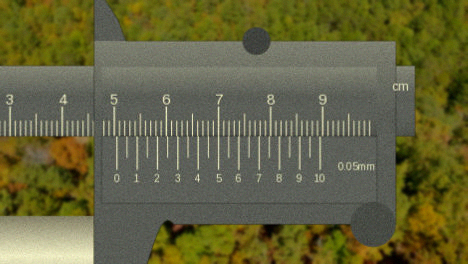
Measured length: 50.5 mm
